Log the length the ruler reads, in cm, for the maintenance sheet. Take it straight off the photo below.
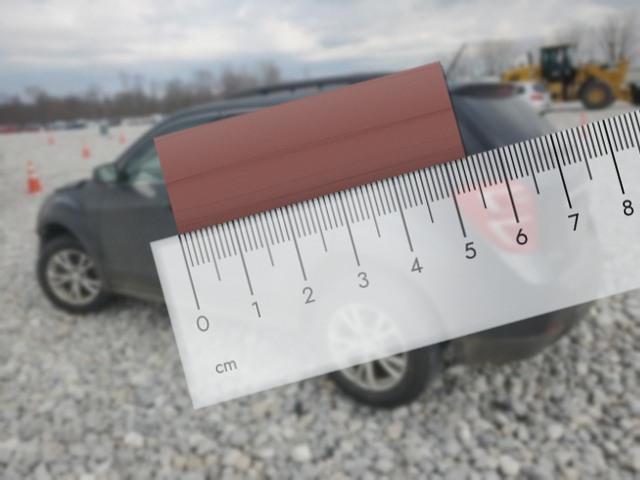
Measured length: 5.4 cm
